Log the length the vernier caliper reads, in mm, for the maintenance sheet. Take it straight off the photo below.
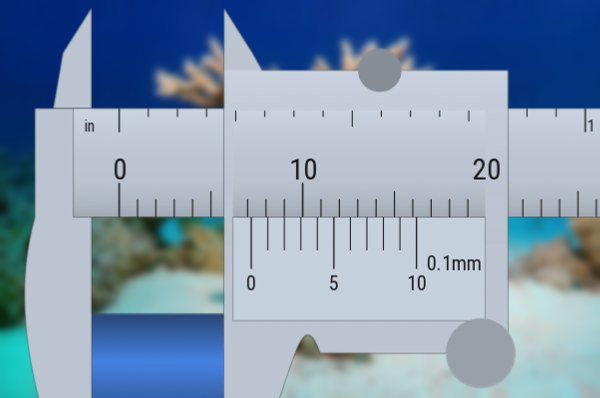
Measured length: 7.2 mm
